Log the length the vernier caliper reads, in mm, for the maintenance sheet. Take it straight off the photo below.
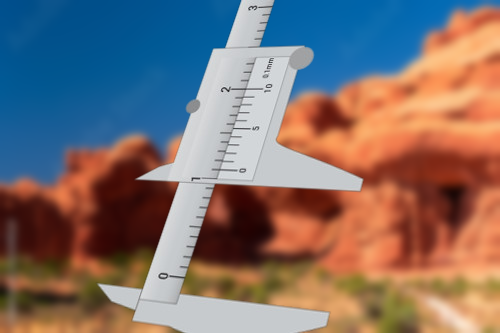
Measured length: 11.0 mm
